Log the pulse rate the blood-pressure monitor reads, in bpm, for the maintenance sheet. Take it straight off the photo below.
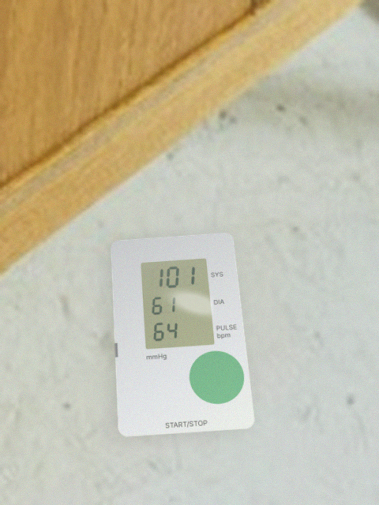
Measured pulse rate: 64 bpm
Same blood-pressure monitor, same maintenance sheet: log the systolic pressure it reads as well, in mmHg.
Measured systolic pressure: 101 mmHg
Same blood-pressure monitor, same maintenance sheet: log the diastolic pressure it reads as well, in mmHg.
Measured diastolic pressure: 61 mmHg
